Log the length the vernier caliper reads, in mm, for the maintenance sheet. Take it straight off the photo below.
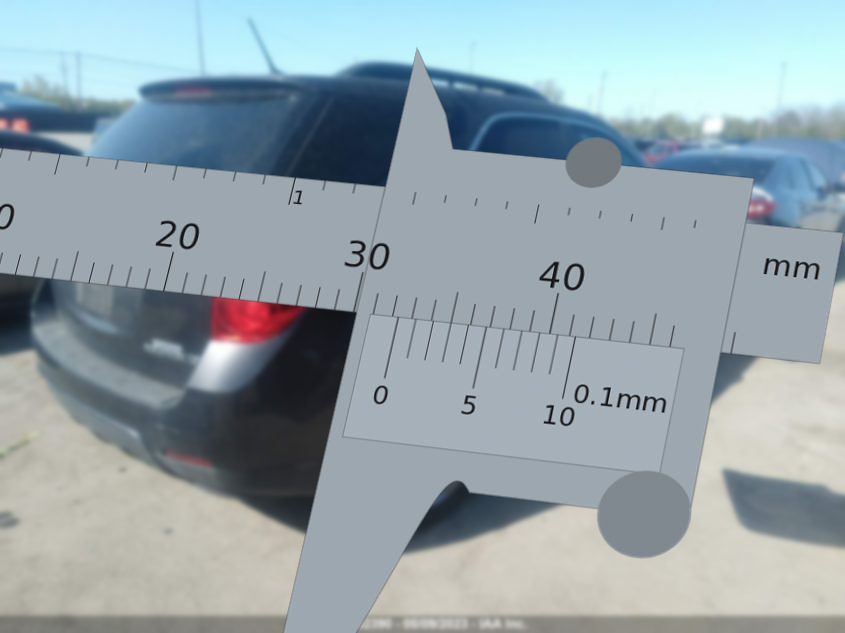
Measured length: 32.3 mm
